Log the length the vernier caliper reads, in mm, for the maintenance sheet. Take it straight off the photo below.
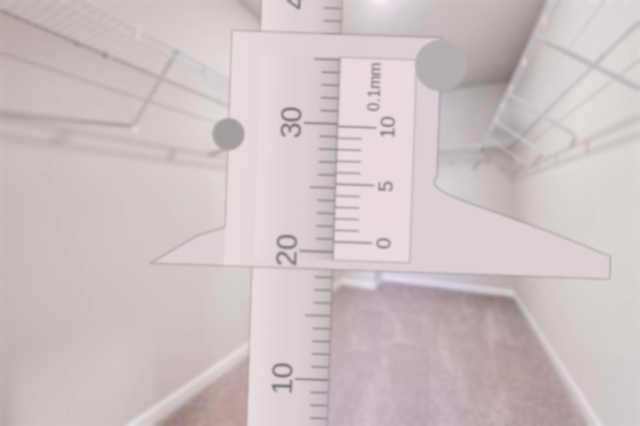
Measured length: 20.8 mm
